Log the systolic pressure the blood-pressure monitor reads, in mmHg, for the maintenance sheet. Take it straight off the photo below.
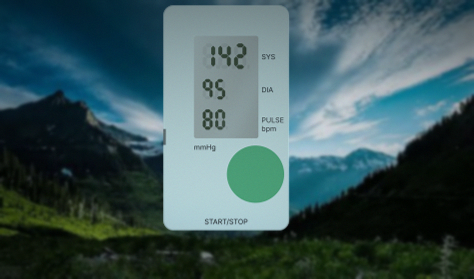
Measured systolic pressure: 142 mmHg
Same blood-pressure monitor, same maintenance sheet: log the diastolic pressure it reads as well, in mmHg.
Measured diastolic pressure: 95 mmHg
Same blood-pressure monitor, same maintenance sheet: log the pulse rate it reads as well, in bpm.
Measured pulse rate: 80 bpm
